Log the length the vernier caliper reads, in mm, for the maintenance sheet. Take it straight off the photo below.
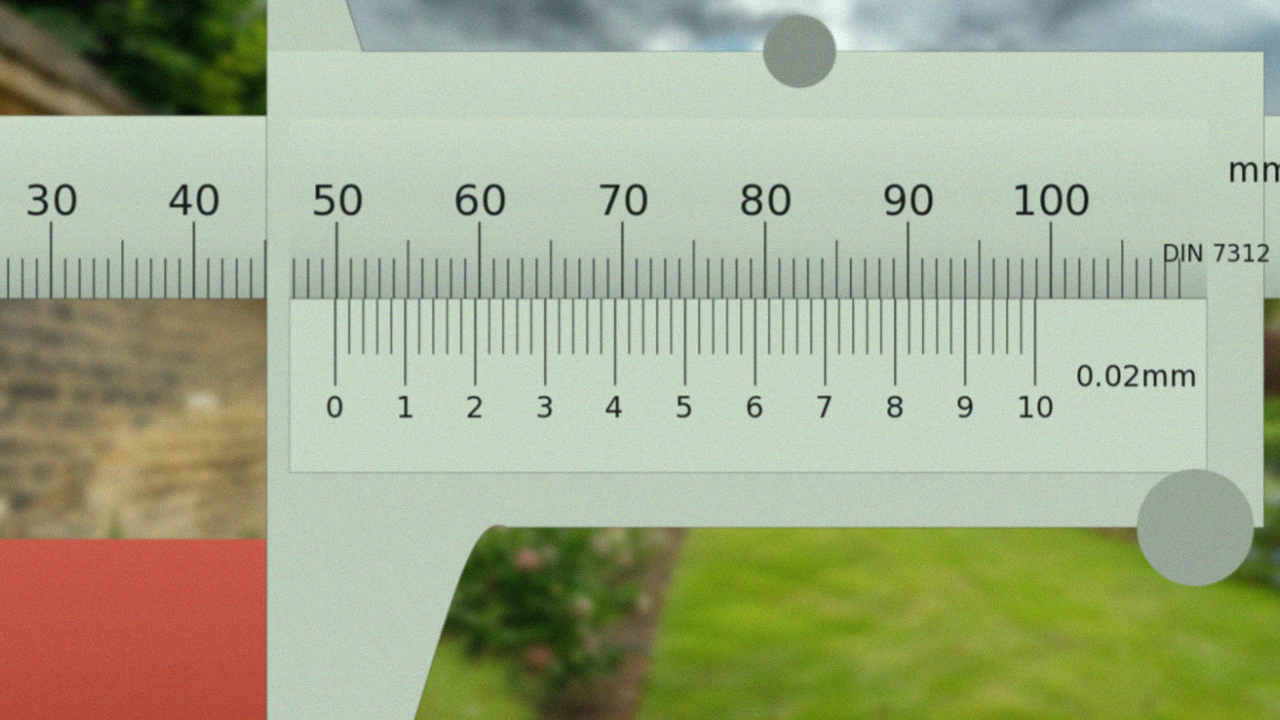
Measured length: 49.9 mm
